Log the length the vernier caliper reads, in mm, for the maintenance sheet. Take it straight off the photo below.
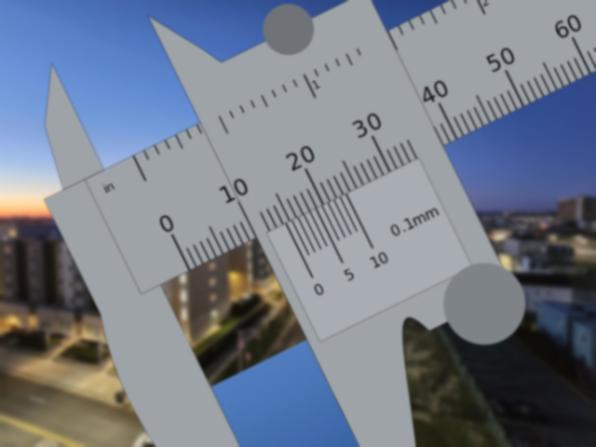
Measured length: 14.4 mm
